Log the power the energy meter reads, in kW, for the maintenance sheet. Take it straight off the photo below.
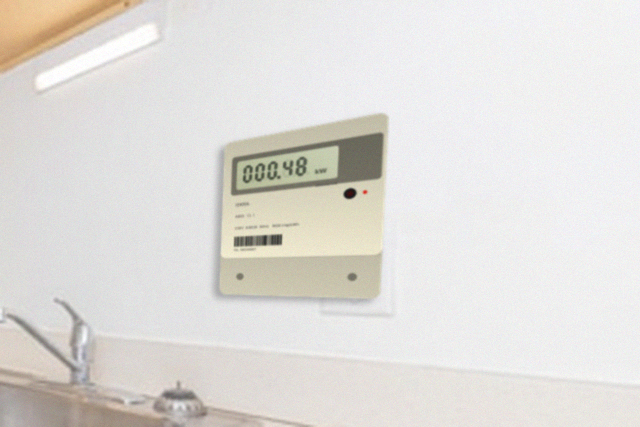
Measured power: 0.48 kW
